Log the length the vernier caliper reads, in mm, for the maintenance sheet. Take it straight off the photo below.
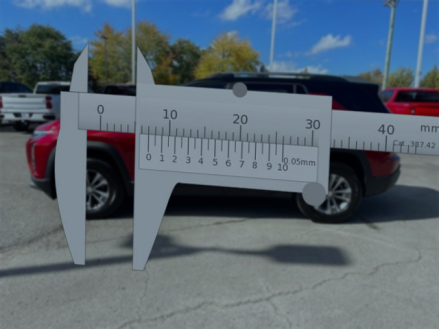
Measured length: 7.0 mm
